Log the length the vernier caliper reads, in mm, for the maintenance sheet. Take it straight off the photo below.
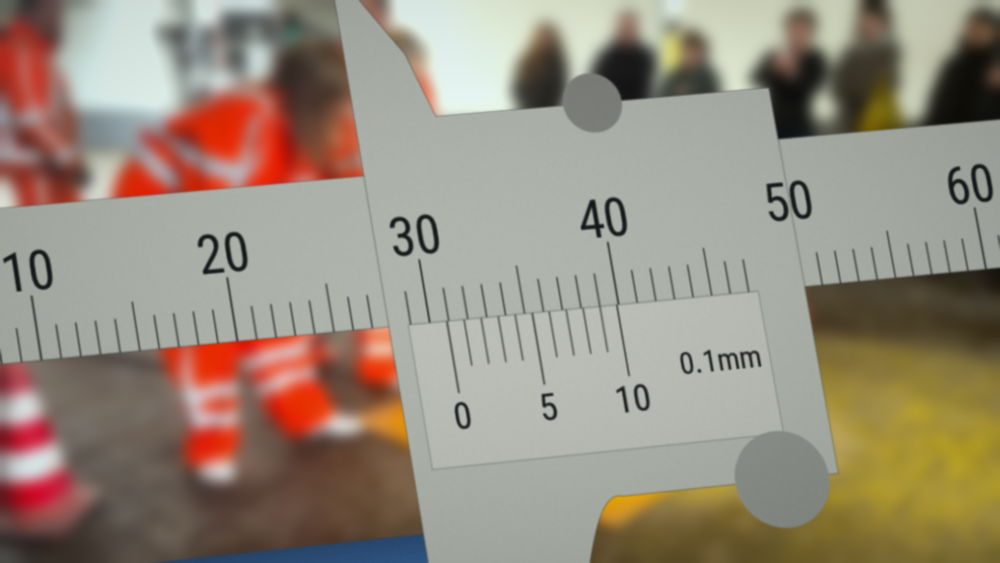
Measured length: 30.9 mm
